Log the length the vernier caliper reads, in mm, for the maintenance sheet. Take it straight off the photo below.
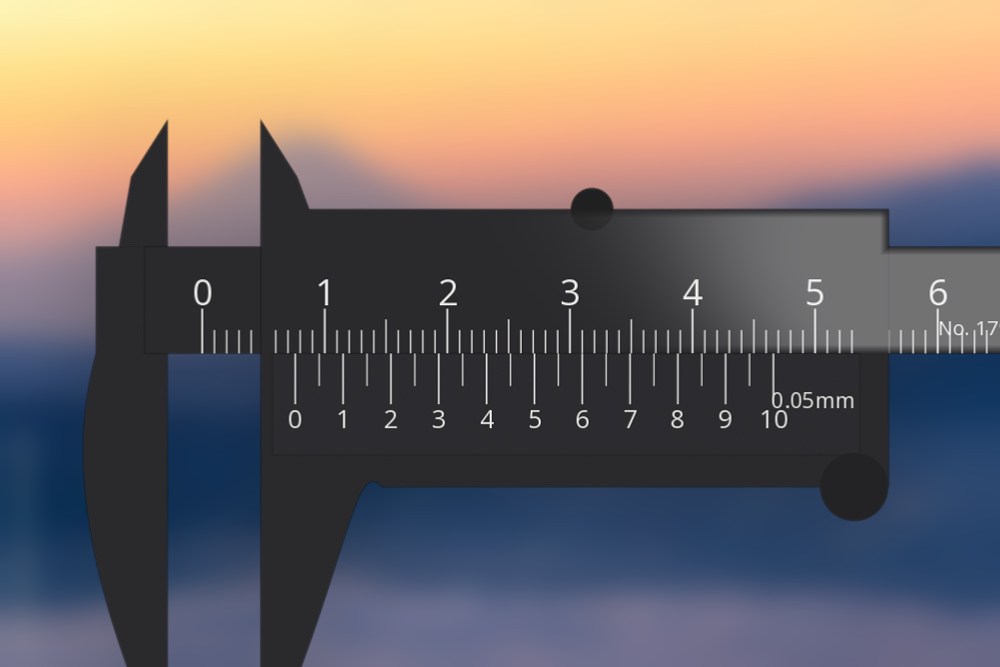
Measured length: 7.6 mm
